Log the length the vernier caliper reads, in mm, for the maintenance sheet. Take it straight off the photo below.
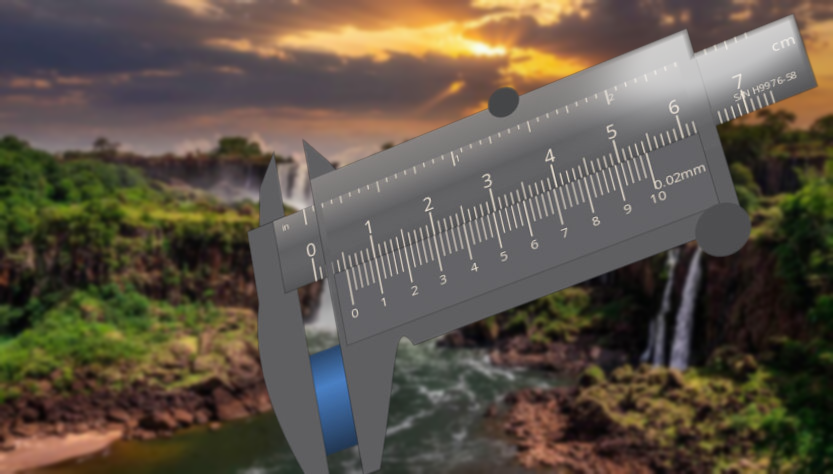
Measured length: 5.2 mm
